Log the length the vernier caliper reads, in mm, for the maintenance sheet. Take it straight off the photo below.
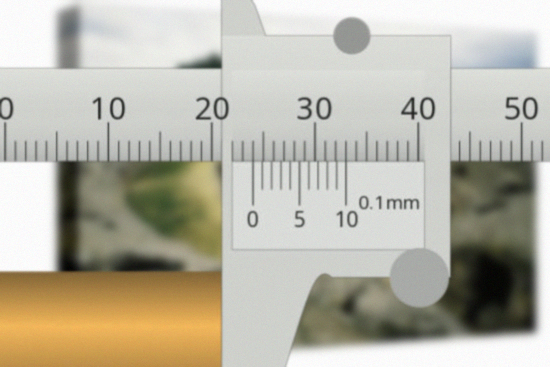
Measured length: 24.0 mm
